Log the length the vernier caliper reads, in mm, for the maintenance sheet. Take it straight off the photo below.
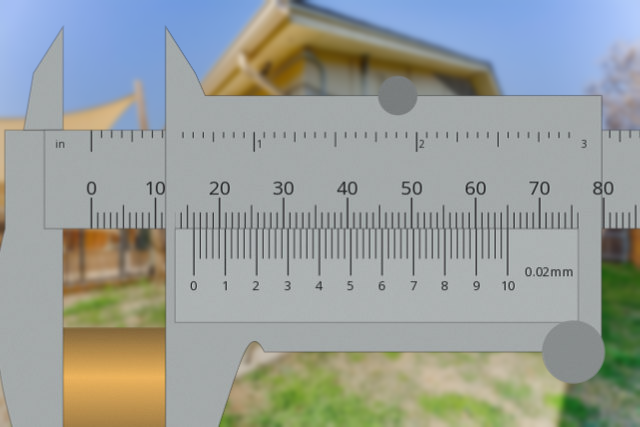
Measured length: 16.0 mm
